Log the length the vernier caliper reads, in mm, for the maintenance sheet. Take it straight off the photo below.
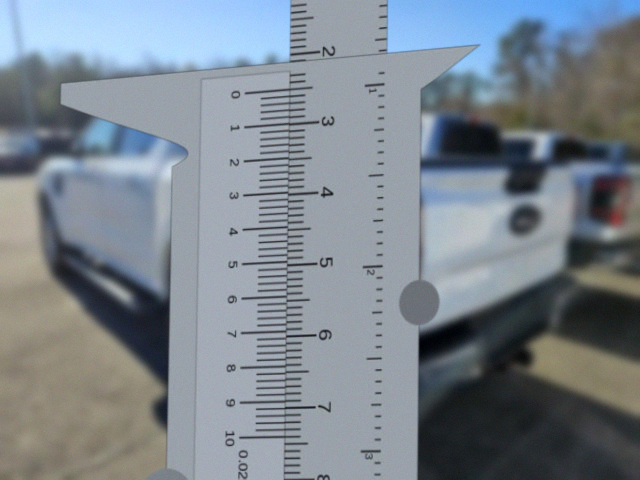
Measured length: 25.0 mm
